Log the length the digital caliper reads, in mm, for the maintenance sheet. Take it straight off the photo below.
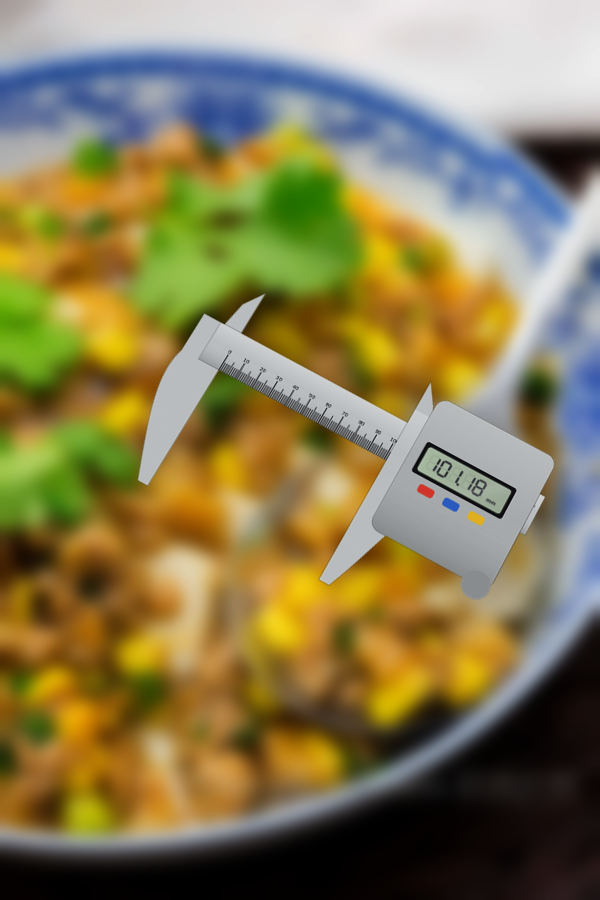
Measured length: 101.18 mm
